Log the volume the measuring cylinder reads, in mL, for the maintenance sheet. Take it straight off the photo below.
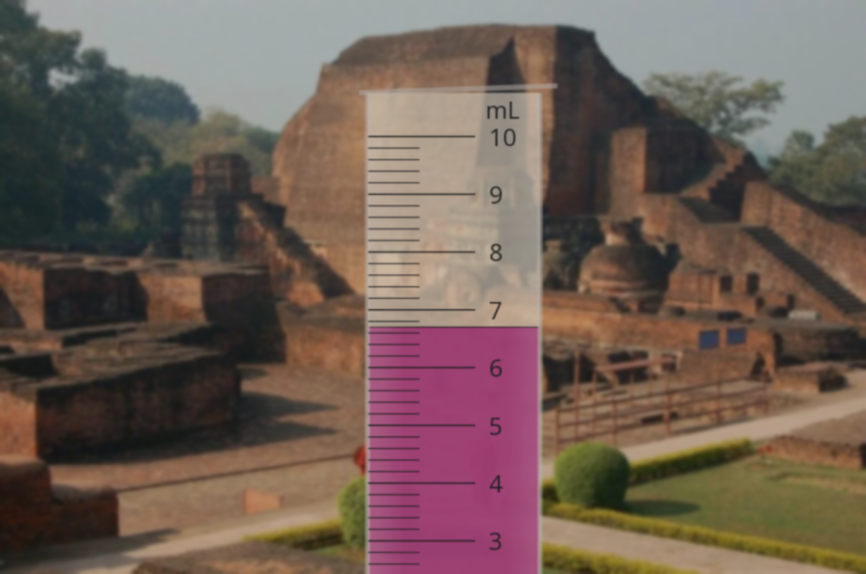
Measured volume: 6.7 mL
